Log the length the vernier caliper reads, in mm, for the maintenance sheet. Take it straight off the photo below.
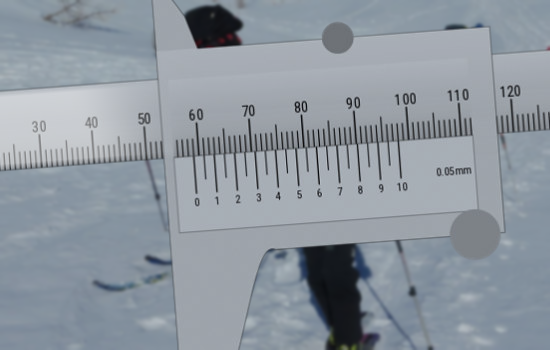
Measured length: 59.0 mm
